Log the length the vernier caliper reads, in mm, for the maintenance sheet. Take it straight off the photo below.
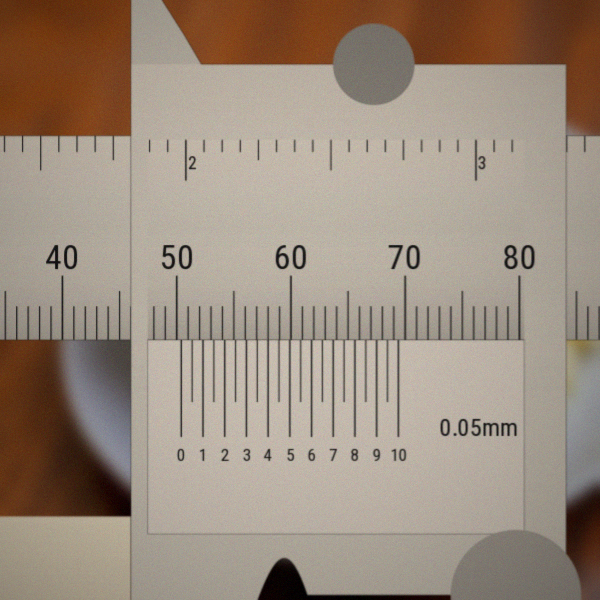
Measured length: 50.4 mm
